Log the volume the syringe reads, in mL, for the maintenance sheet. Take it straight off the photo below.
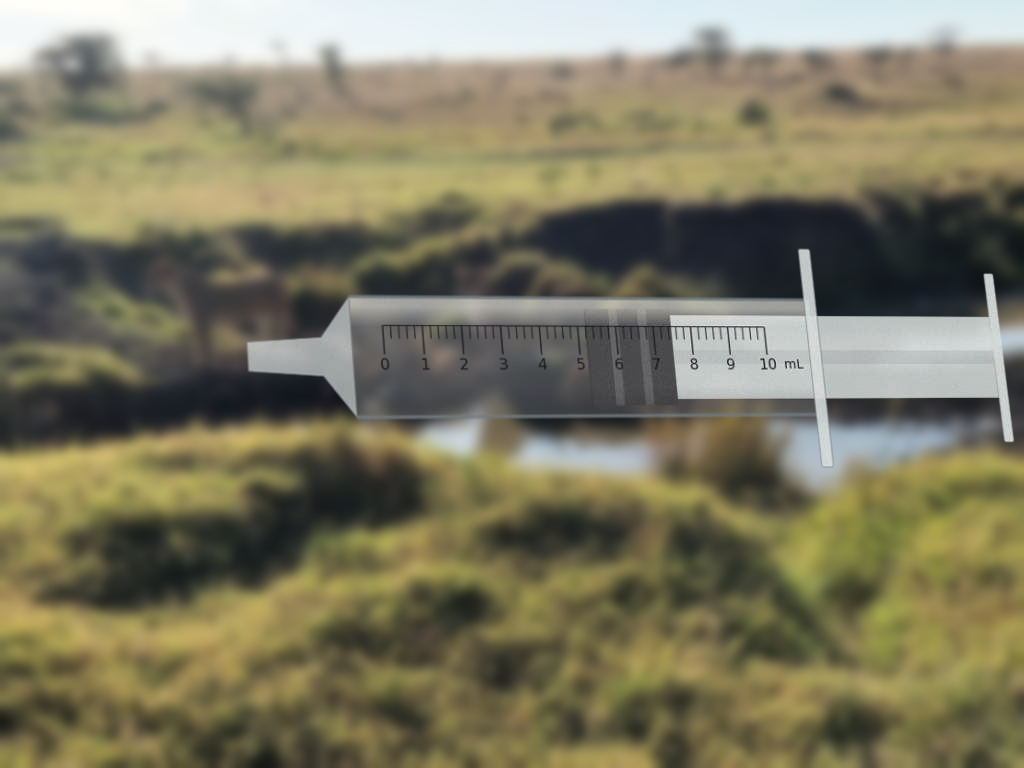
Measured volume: 5.2 mL
